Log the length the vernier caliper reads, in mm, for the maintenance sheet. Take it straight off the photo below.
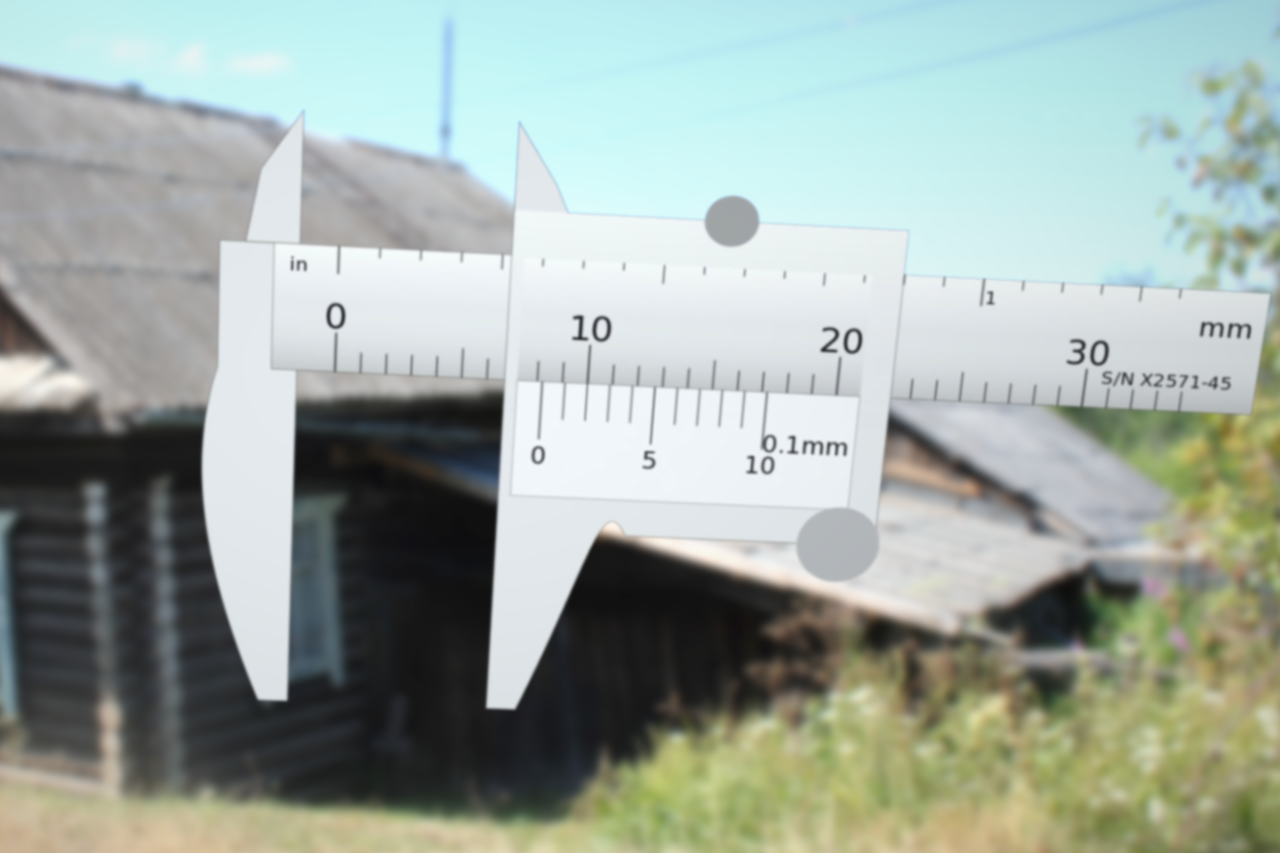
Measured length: 8.2 mm
